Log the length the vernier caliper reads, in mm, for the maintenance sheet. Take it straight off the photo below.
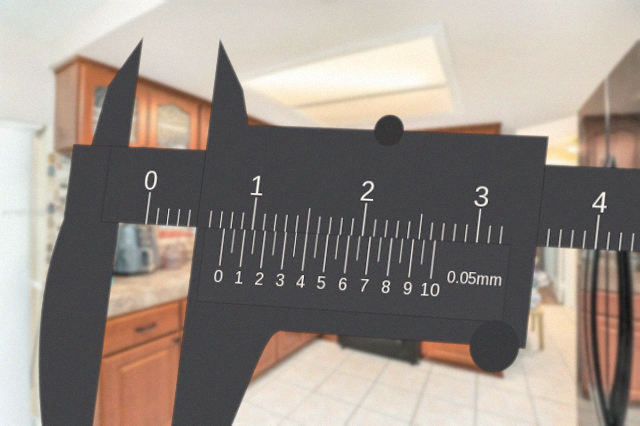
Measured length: 7.4 mm
